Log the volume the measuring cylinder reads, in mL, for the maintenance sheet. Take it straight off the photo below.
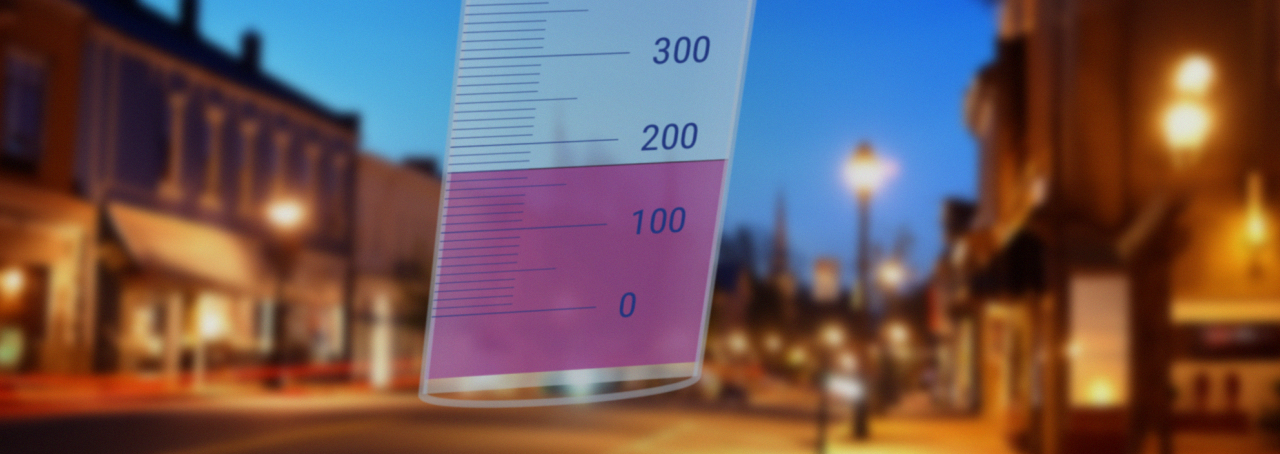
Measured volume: 170 mL
